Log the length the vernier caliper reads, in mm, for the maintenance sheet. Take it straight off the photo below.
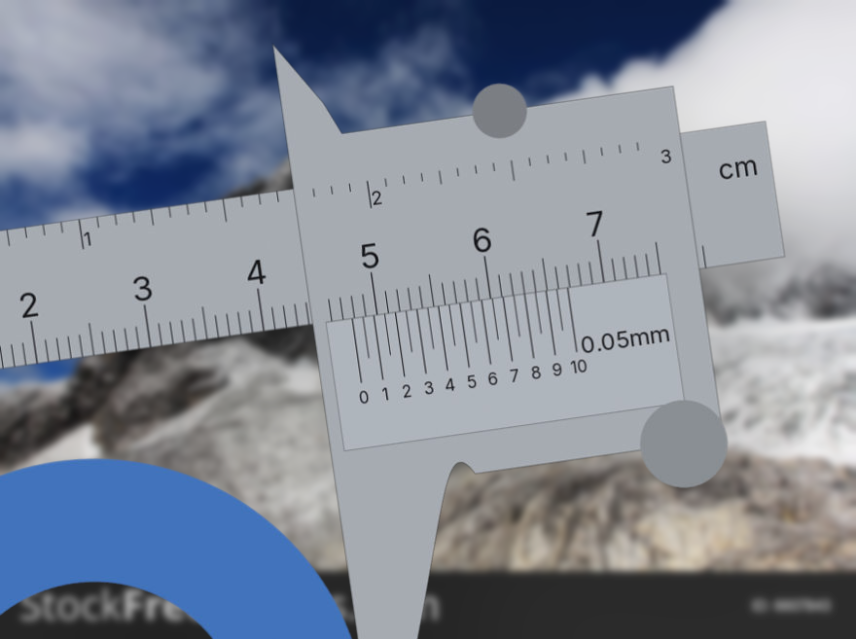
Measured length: 47.8 mm
